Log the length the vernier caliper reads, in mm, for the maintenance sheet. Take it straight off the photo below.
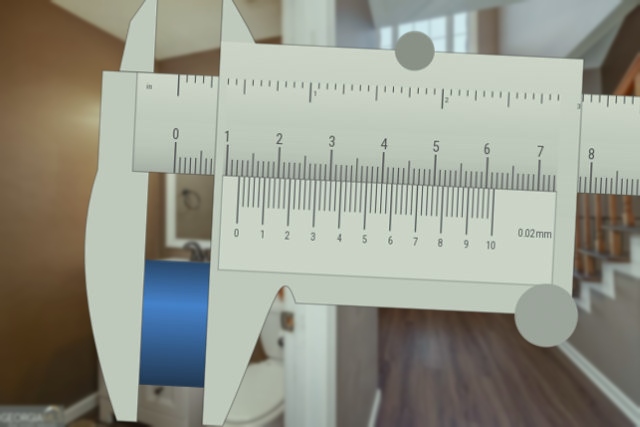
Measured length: 12.5 mm
